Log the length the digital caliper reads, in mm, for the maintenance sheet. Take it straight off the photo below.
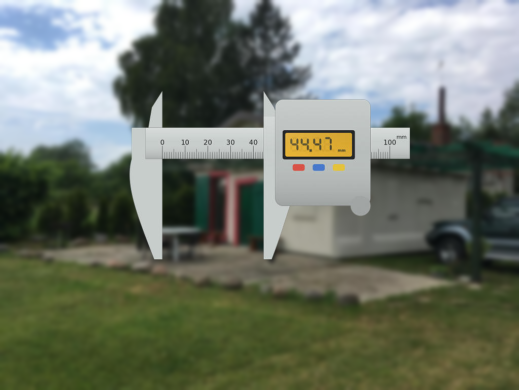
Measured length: 44.47 mm
